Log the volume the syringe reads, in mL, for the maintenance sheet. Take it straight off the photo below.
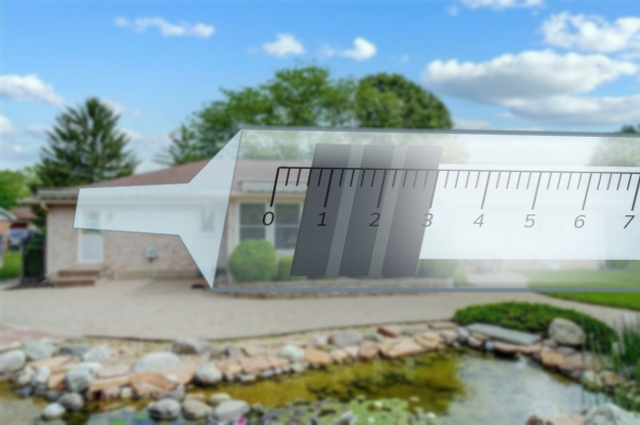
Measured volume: 0.6 mL
